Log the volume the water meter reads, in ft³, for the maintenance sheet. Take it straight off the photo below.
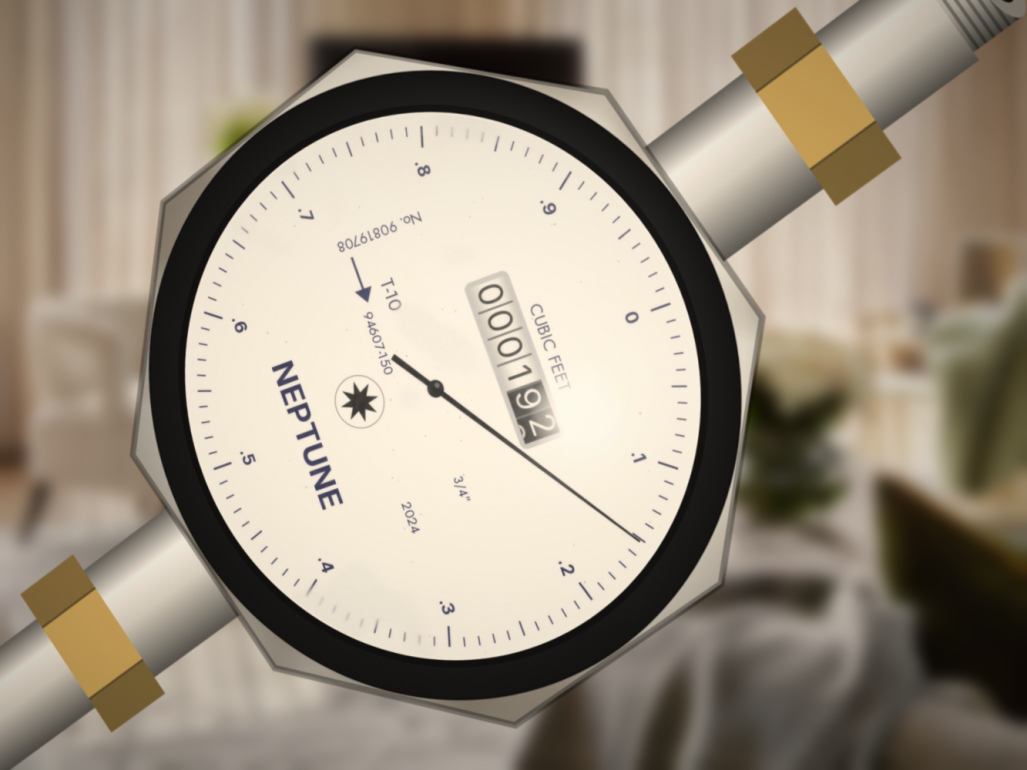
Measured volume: 192.15 ft³
